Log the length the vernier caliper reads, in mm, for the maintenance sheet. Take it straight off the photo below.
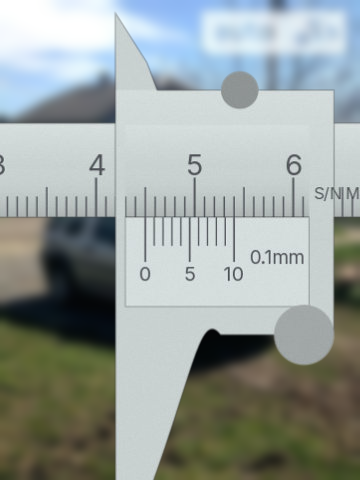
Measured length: 45.0 mm
